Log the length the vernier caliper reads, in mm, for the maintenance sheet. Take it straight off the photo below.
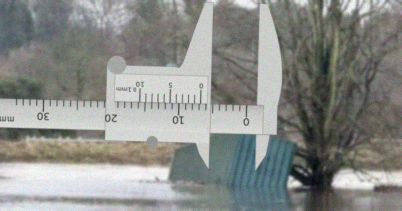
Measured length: 6.8 mm
